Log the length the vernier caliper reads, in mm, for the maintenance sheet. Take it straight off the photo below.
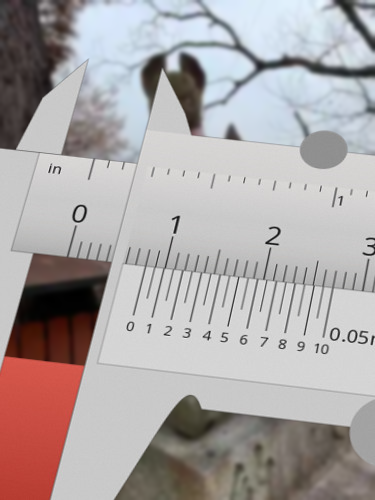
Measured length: 8.0 mm
